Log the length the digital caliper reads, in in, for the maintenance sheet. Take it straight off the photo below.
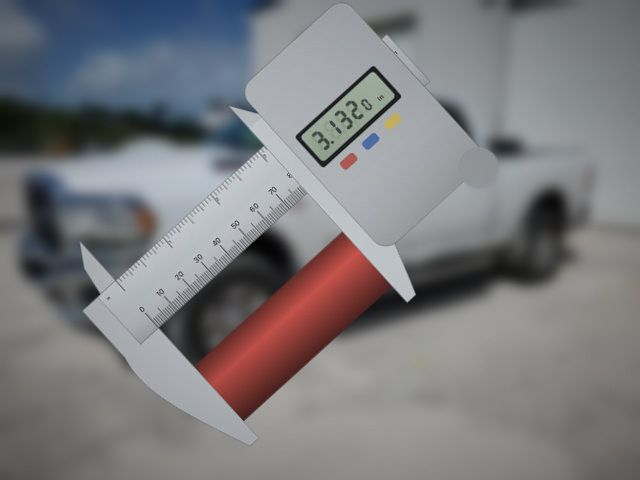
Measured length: 3.1320 in
